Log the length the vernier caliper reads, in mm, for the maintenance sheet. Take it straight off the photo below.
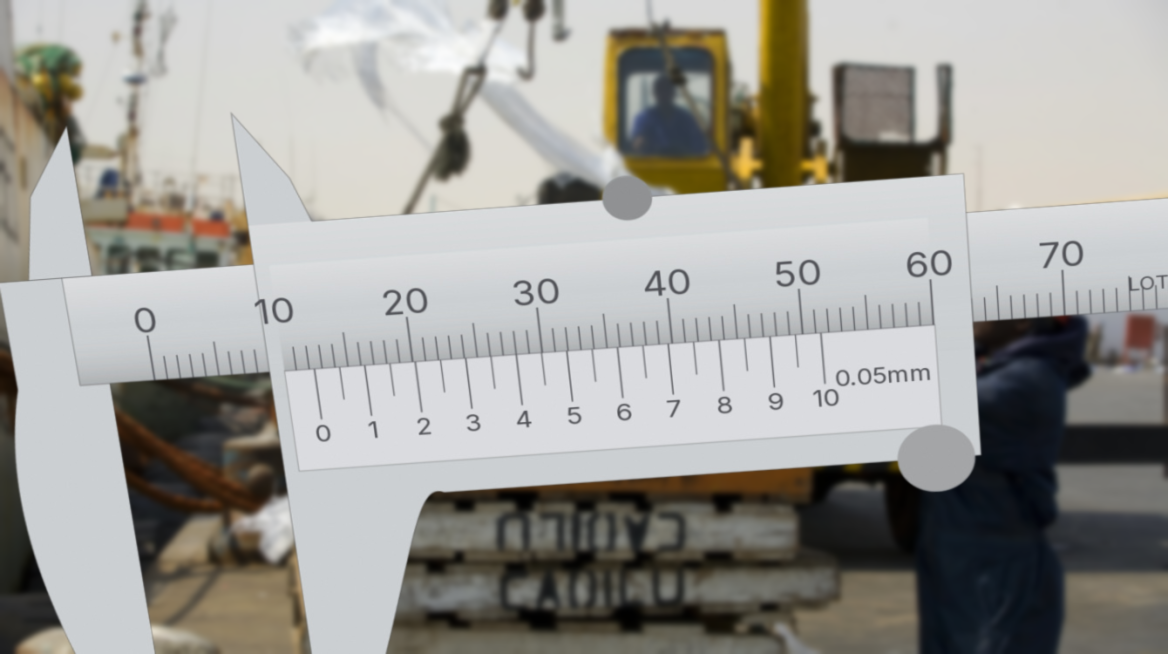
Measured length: 12.4 mm
